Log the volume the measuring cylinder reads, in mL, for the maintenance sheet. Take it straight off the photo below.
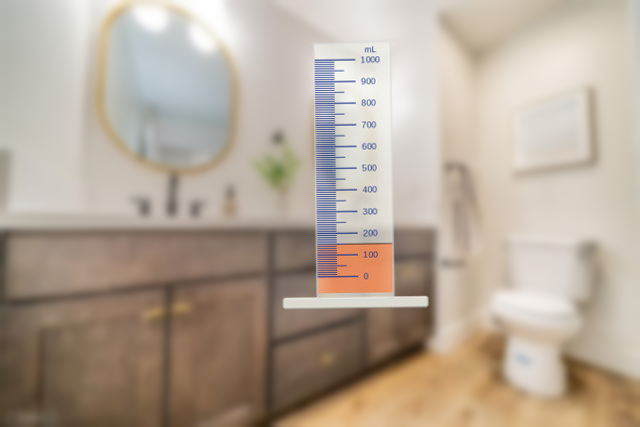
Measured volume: 150 mL
